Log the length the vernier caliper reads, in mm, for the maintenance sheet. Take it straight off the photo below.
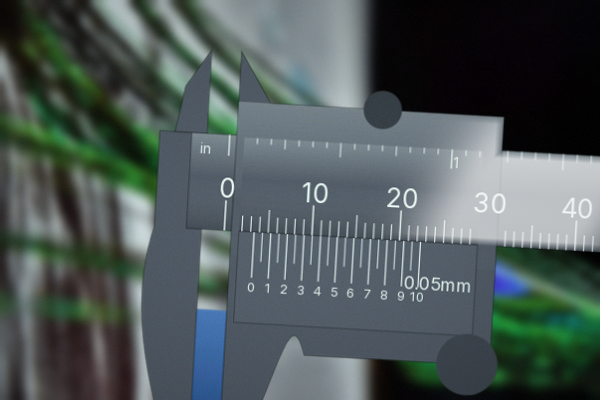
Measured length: 3.4 mm
